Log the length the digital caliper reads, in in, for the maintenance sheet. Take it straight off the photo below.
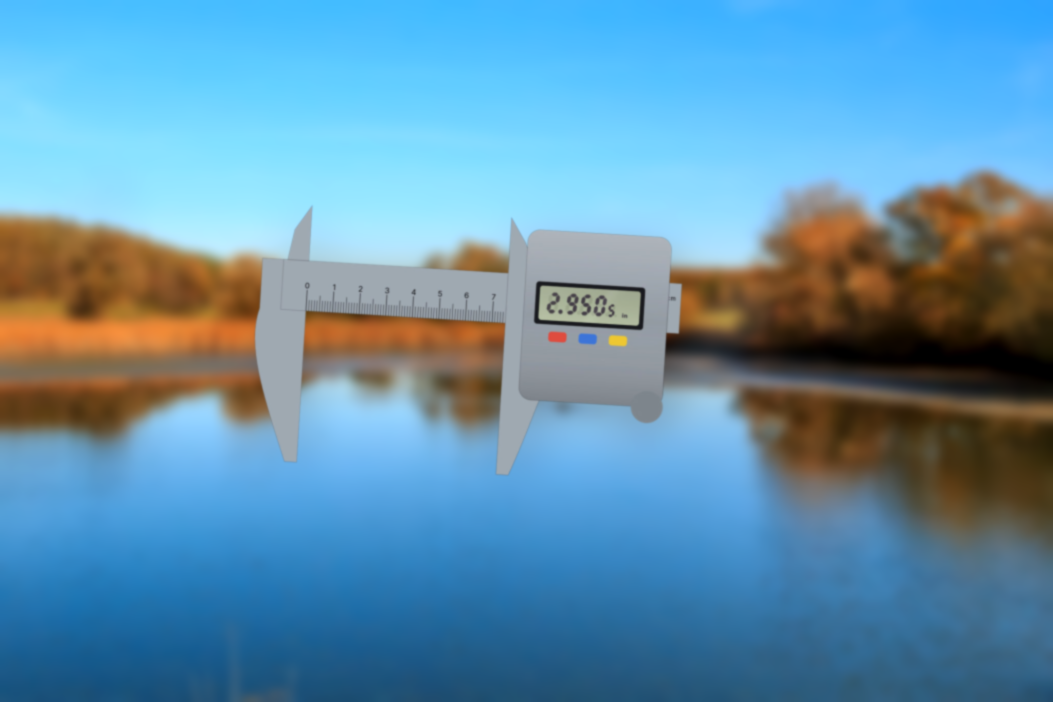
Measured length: 2.9505 in
